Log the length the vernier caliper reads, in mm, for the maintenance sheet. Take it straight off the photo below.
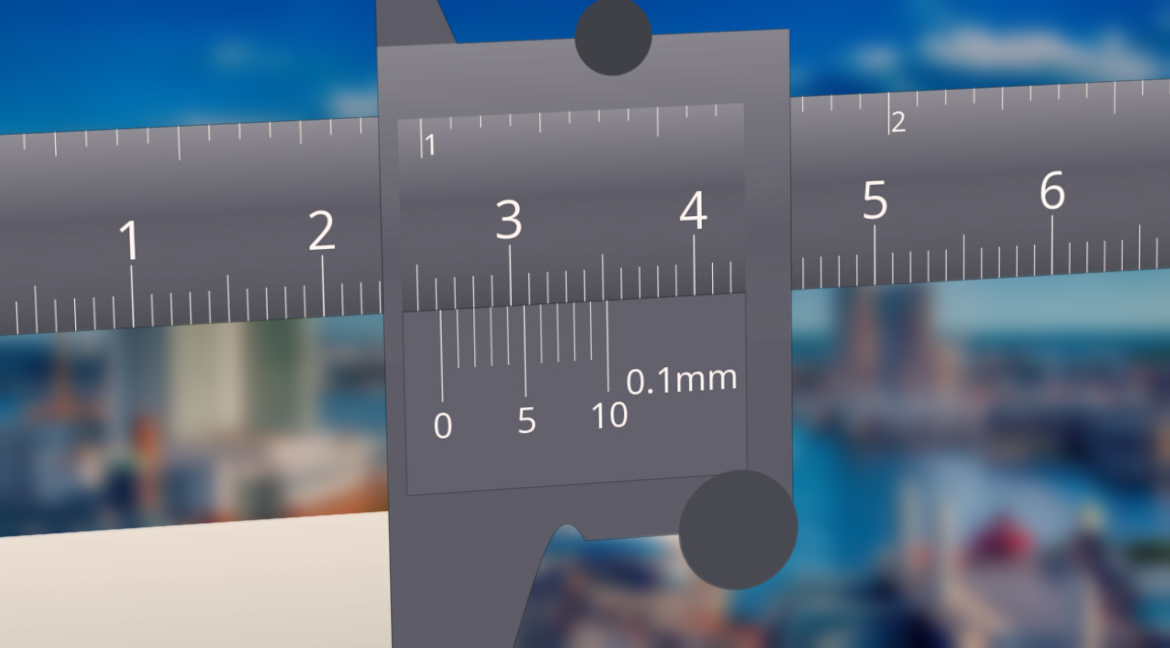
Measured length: 26.2 mm
